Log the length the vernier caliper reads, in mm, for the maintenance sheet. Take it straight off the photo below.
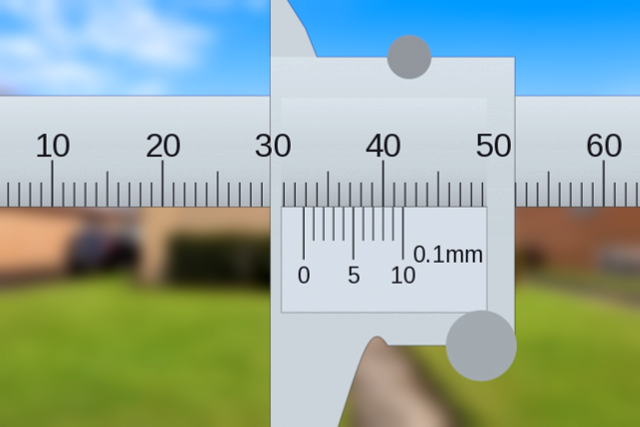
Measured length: 32.8 mm
